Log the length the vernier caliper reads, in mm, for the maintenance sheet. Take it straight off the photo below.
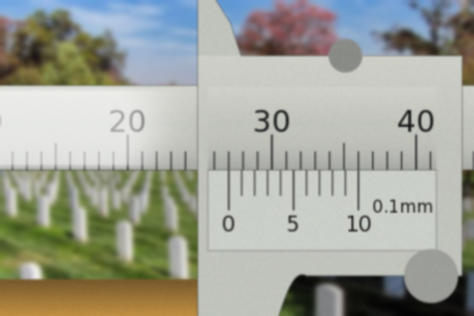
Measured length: 27.0 mm
